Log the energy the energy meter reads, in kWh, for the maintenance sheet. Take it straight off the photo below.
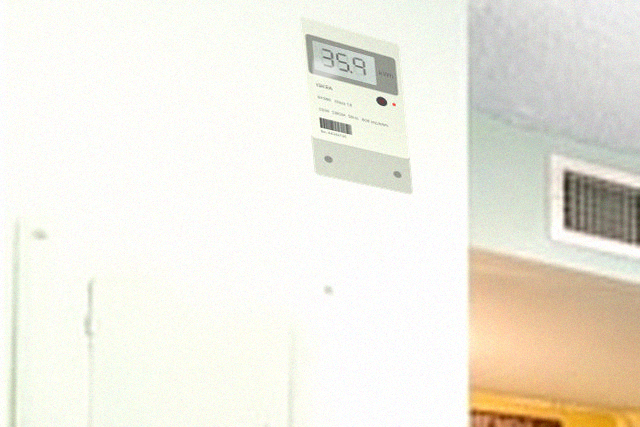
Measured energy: 35.9 kWh
